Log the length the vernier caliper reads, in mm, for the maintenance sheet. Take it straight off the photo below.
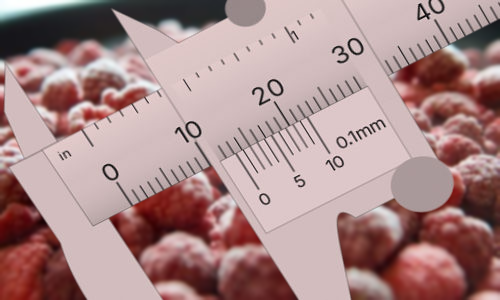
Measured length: 13.2 mm
